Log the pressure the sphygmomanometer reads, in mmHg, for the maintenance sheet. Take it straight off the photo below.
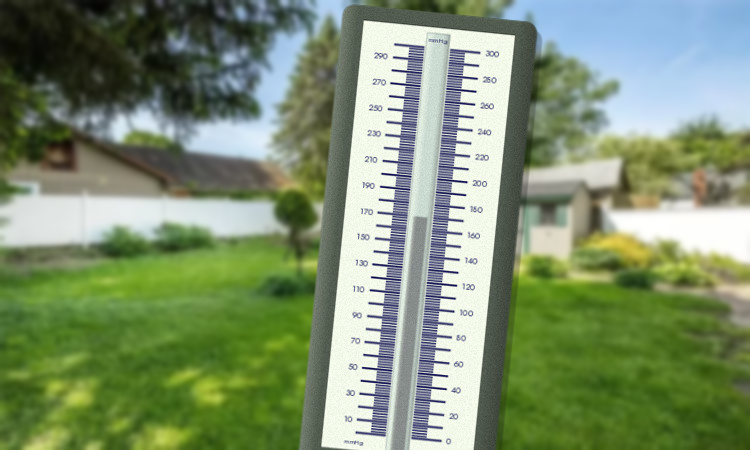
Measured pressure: 170 mmHg
